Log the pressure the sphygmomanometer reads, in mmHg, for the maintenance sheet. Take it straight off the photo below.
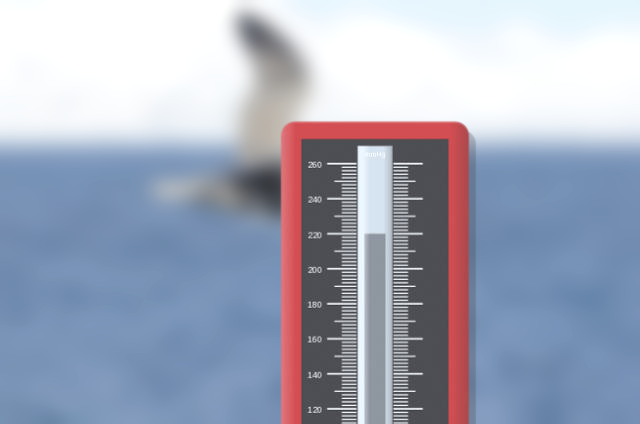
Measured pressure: 220 mmHg
